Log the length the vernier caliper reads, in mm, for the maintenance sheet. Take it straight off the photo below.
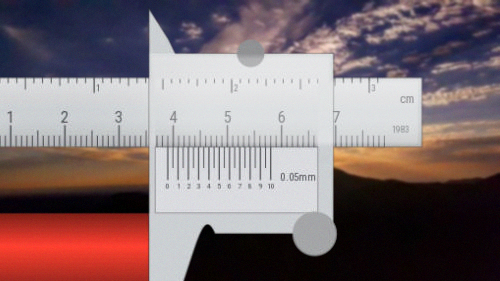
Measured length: 39.0 mm
